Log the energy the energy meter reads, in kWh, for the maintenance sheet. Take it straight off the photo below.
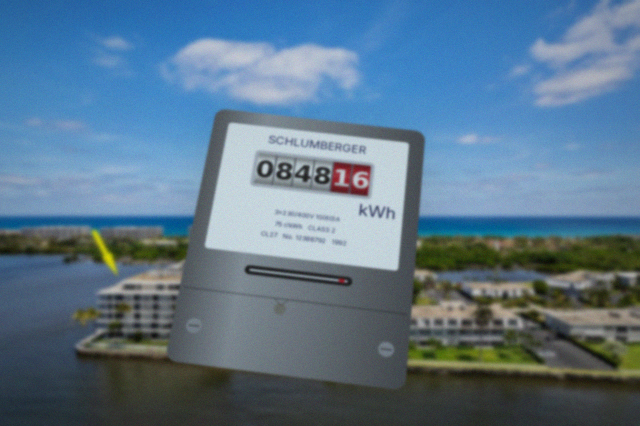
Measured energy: 848.16 kWh
